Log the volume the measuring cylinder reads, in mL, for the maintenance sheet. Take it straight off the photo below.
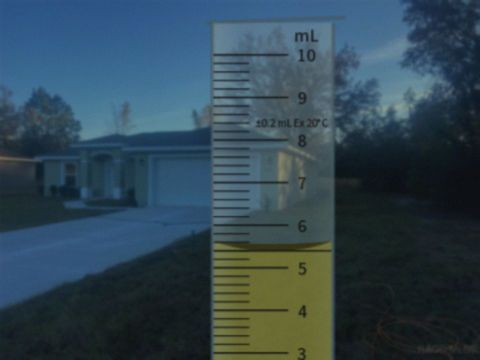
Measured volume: 5.4 mL
